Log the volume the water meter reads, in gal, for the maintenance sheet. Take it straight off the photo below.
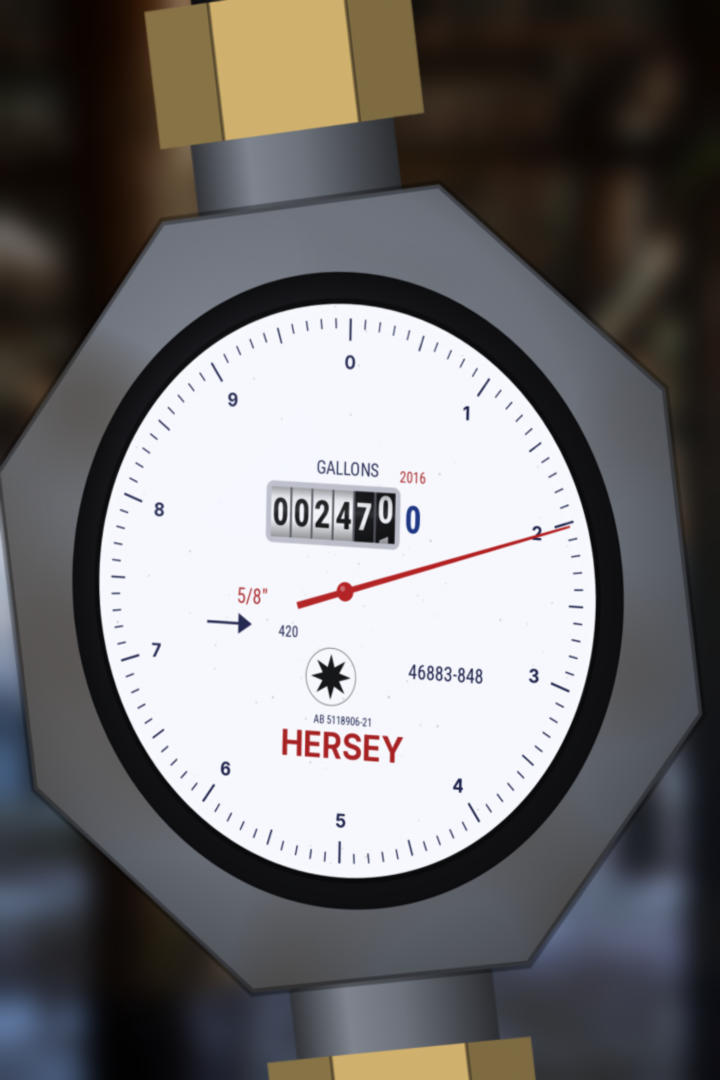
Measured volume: 24702.0 gal
